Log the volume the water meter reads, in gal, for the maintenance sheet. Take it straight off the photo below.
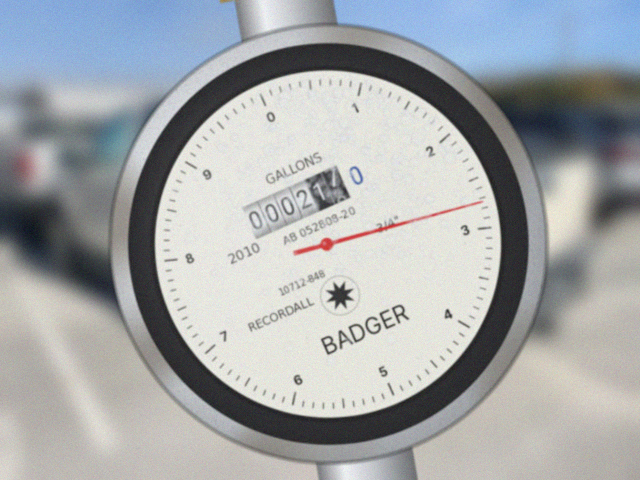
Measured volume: 2172.7 gal
